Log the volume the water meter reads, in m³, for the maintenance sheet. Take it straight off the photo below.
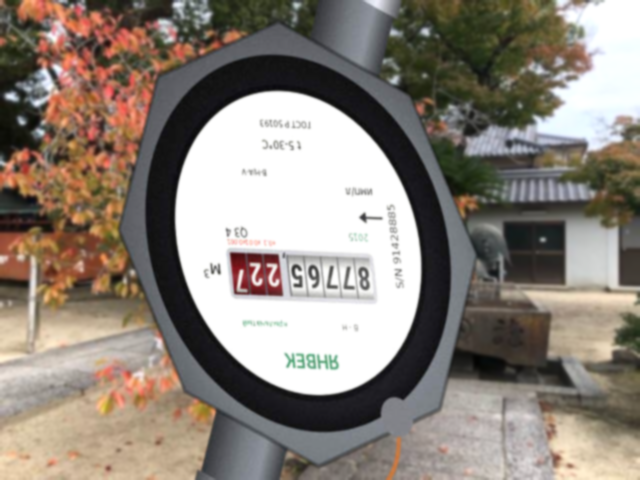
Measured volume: 87765.227 m³
